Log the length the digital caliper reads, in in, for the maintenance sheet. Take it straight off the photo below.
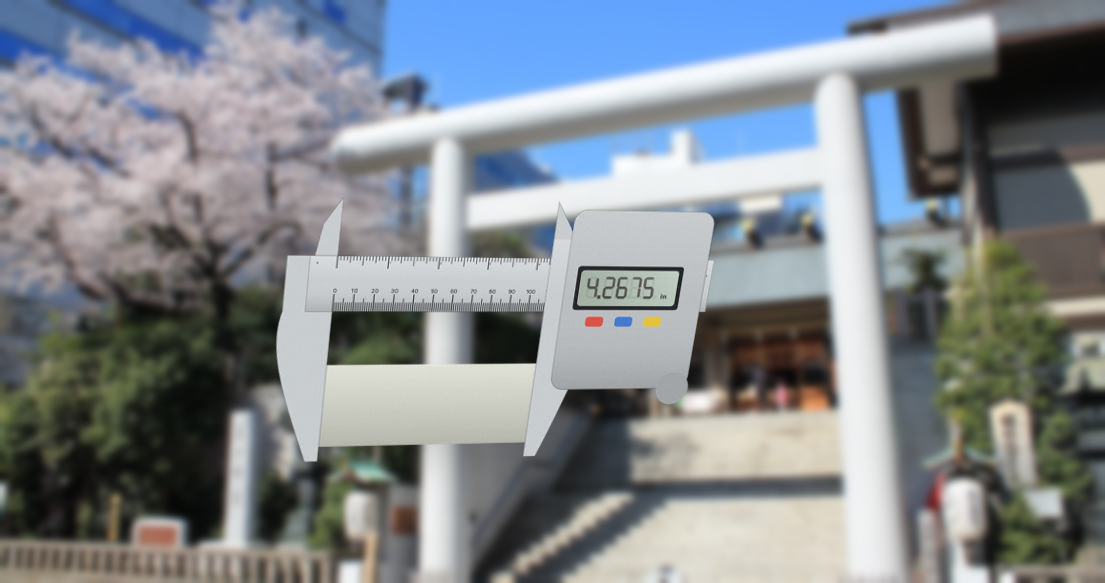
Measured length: 4.2675 in
